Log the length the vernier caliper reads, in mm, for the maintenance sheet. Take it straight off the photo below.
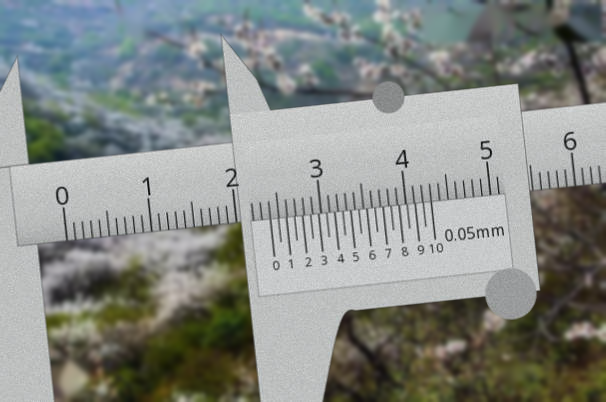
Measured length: 24.0 mm
